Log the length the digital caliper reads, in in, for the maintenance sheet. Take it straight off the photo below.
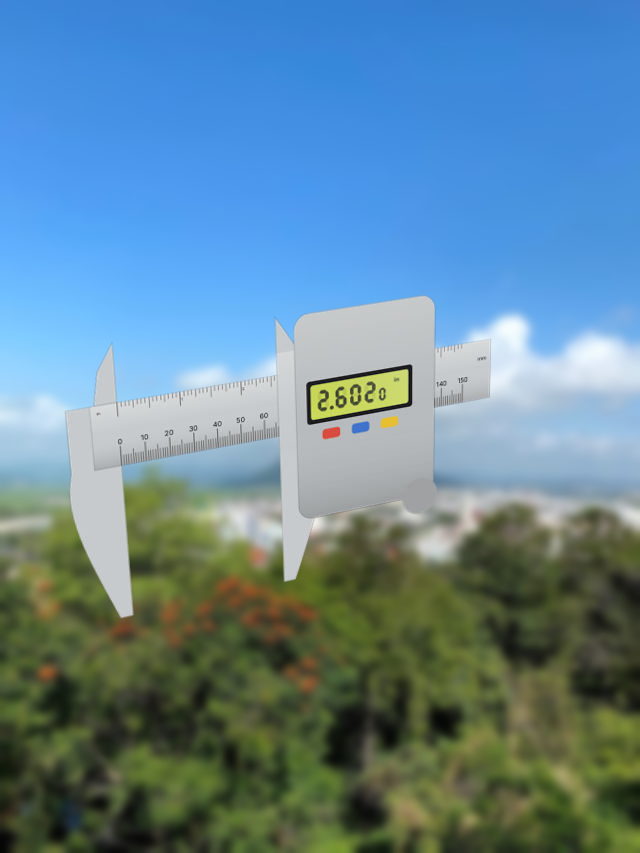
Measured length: 2.6020 in
